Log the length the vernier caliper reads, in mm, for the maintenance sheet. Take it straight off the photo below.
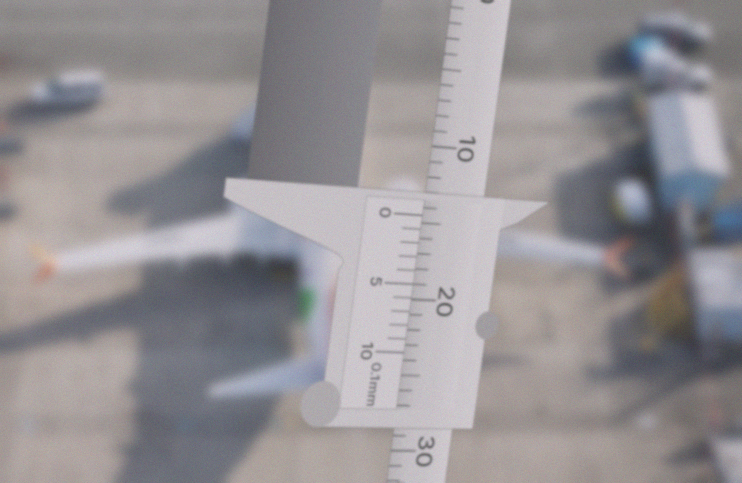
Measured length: 14.5 mm
